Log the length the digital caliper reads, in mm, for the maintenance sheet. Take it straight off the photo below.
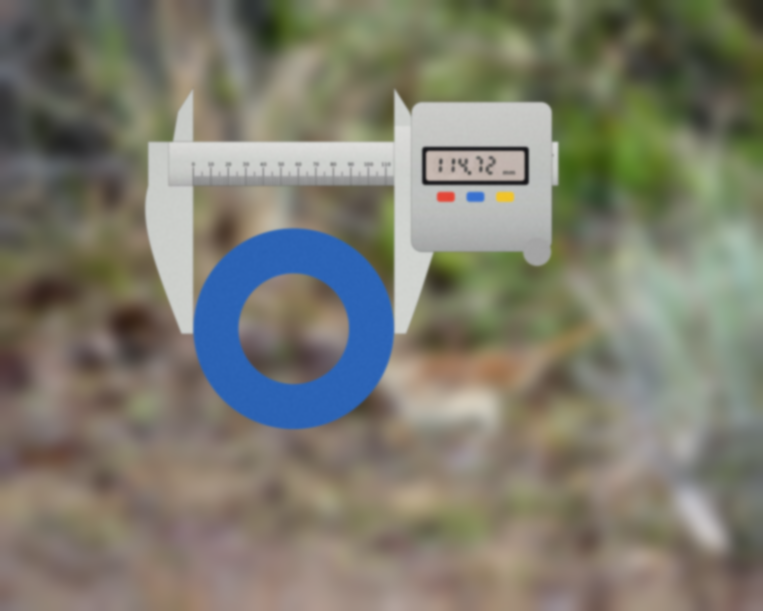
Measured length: 114.72 mm
